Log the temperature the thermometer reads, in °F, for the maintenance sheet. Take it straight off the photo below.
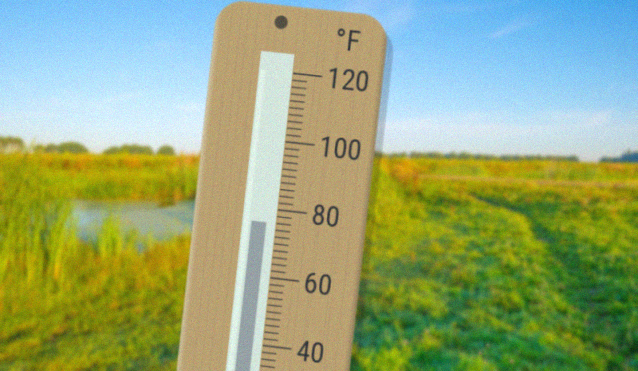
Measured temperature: 76 °F
